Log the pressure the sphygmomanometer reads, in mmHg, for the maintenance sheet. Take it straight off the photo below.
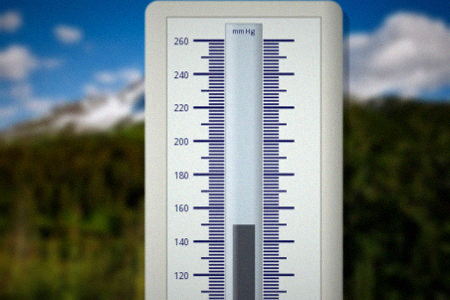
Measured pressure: 150 mmHg
